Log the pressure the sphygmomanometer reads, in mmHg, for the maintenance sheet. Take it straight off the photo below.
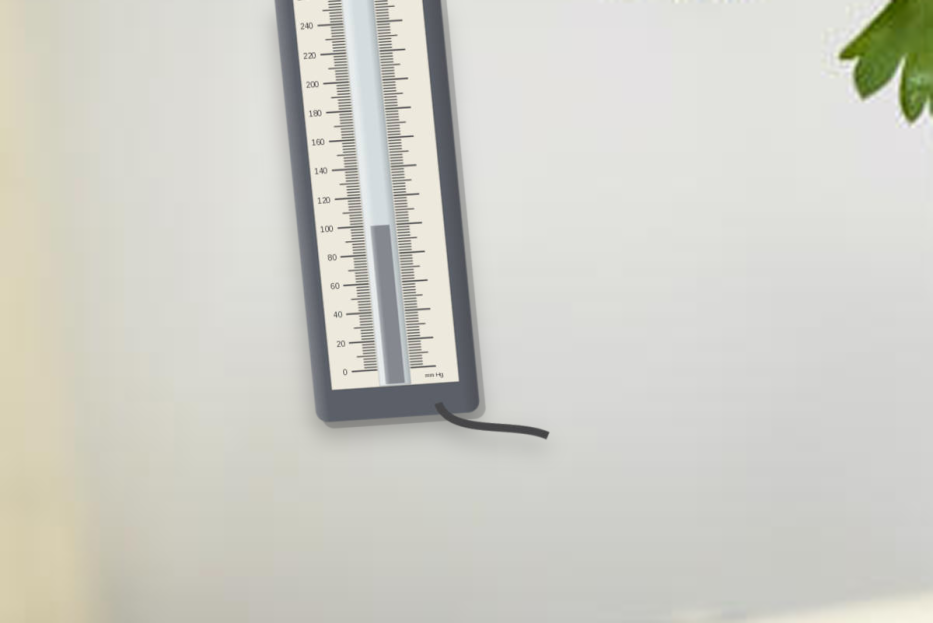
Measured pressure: 100 mmHg
